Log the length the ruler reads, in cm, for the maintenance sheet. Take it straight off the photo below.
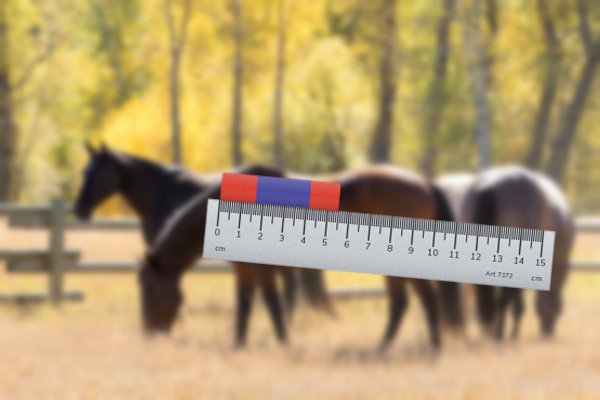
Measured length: 5.5 cm
